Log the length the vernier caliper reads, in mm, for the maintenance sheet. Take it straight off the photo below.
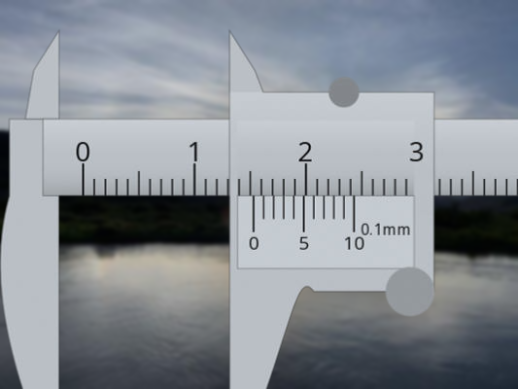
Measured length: 15.3 mm
